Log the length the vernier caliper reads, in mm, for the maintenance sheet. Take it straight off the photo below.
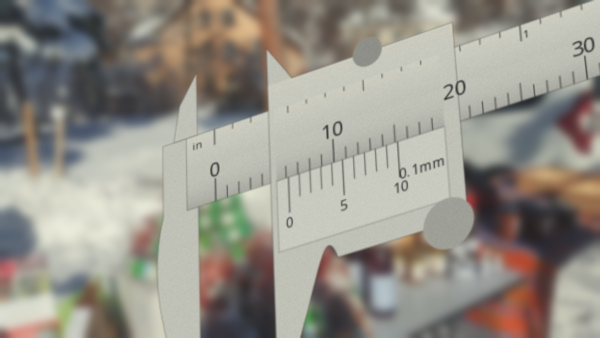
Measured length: 6.2 mm
